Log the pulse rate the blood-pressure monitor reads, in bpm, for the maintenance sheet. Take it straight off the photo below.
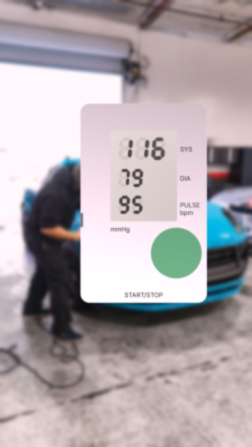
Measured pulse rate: 95 bpm
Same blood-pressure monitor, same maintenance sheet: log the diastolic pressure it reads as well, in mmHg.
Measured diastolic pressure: 79 mmHg
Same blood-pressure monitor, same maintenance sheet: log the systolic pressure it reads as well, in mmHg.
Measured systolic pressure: 116 mmHg
